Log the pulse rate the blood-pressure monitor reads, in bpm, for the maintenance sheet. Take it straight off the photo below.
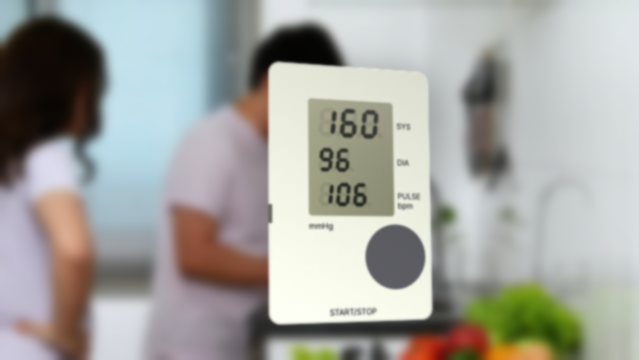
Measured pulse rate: 106 bpm
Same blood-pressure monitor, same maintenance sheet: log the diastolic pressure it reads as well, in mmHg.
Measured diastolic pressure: 96 mmHg
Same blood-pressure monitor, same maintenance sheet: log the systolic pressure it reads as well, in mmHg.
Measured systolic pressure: 160 mmHg
